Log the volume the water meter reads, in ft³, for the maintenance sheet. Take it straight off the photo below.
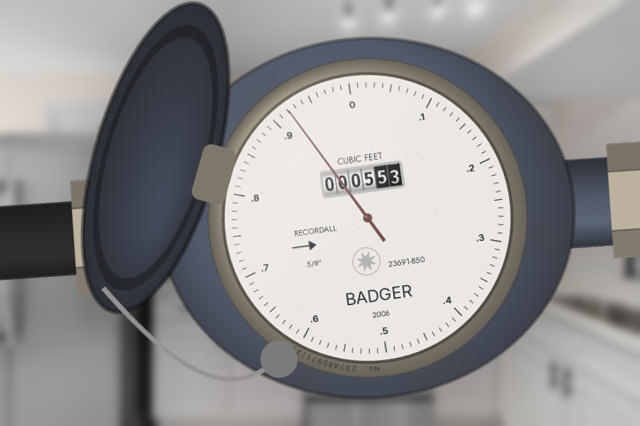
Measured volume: 552.92 ft³
